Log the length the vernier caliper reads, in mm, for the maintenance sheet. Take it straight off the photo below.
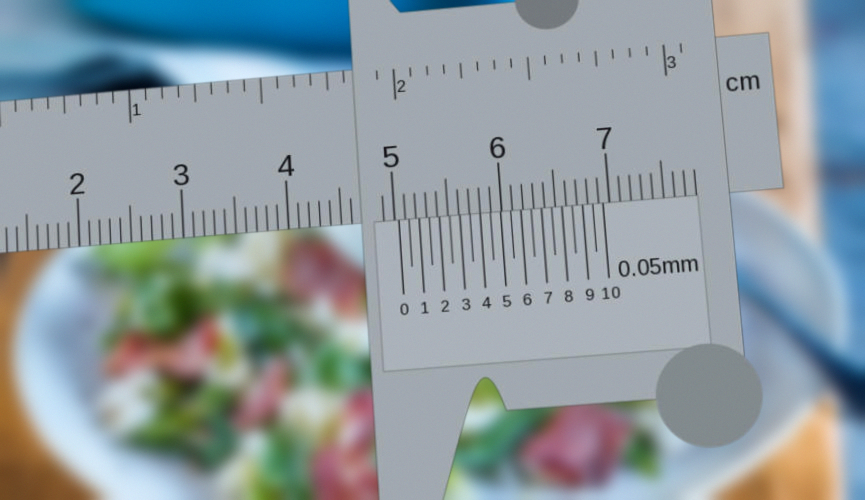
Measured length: 50.4 mm
